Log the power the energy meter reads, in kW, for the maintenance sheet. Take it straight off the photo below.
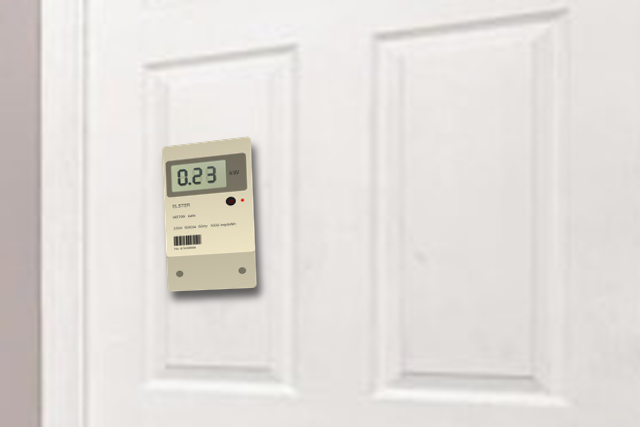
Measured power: 0.23 kW
